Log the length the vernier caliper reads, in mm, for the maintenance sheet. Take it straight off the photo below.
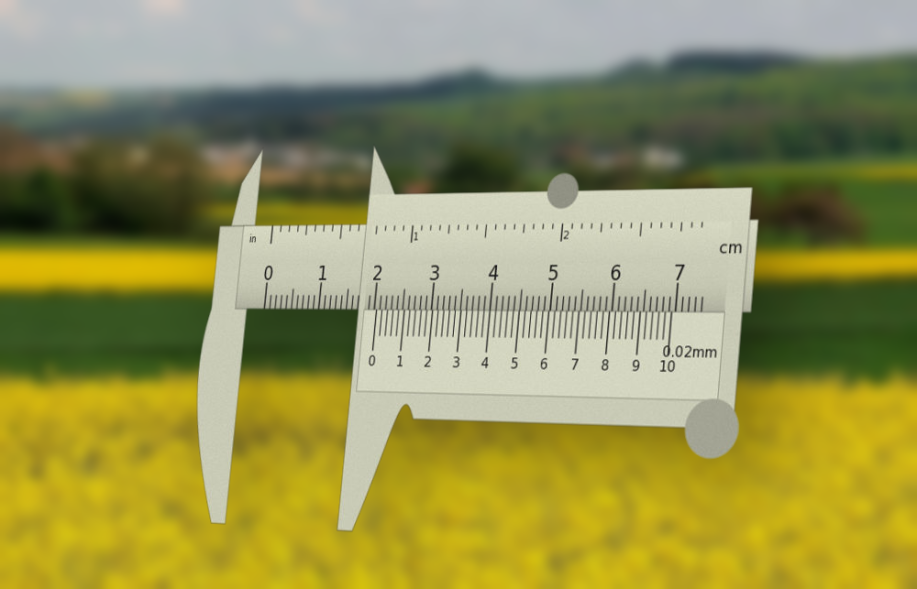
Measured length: 20.4 mm
